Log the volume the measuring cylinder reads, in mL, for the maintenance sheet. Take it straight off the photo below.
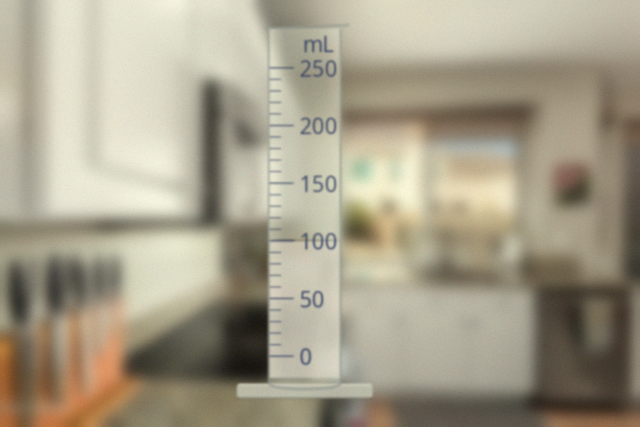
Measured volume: 100 mL
